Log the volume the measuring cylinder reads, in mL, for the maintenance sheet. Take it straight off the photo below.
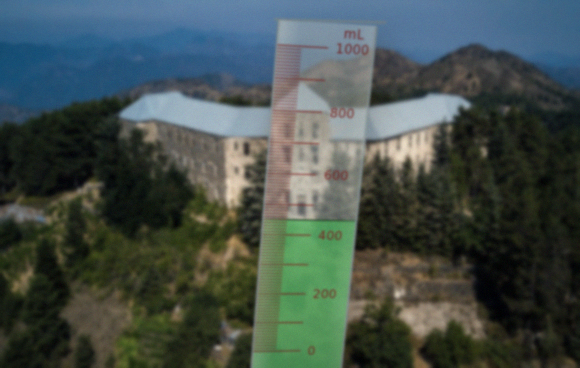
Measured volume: 450 mL
